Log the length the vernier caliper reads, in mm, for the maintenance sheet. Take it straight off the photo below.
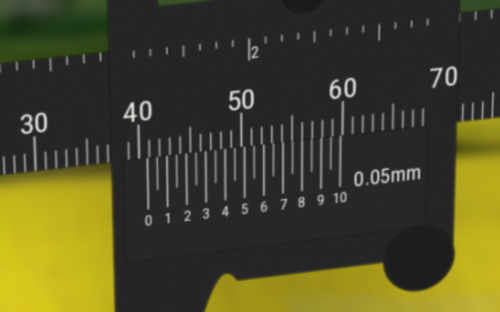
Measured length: 40.8 mm
